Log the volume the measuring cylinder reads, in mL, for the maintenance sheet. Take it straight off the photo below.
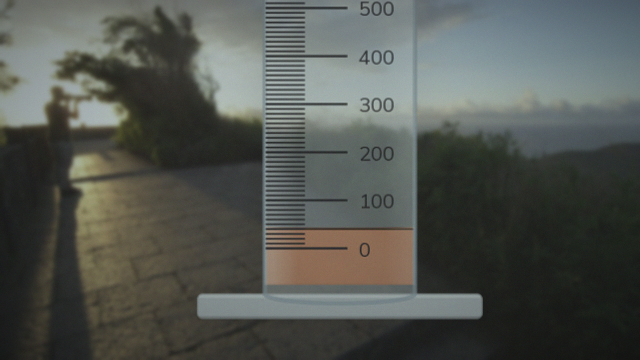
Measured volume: 40 mL
